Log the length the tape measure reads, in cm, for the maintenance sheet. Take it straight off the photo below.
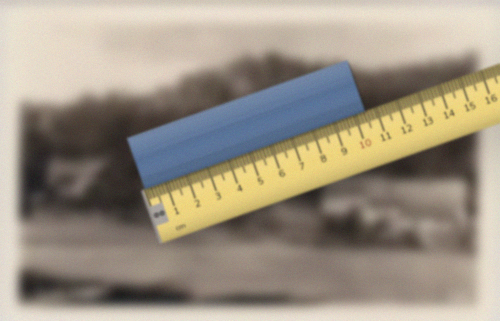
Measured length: 10.5 cm
